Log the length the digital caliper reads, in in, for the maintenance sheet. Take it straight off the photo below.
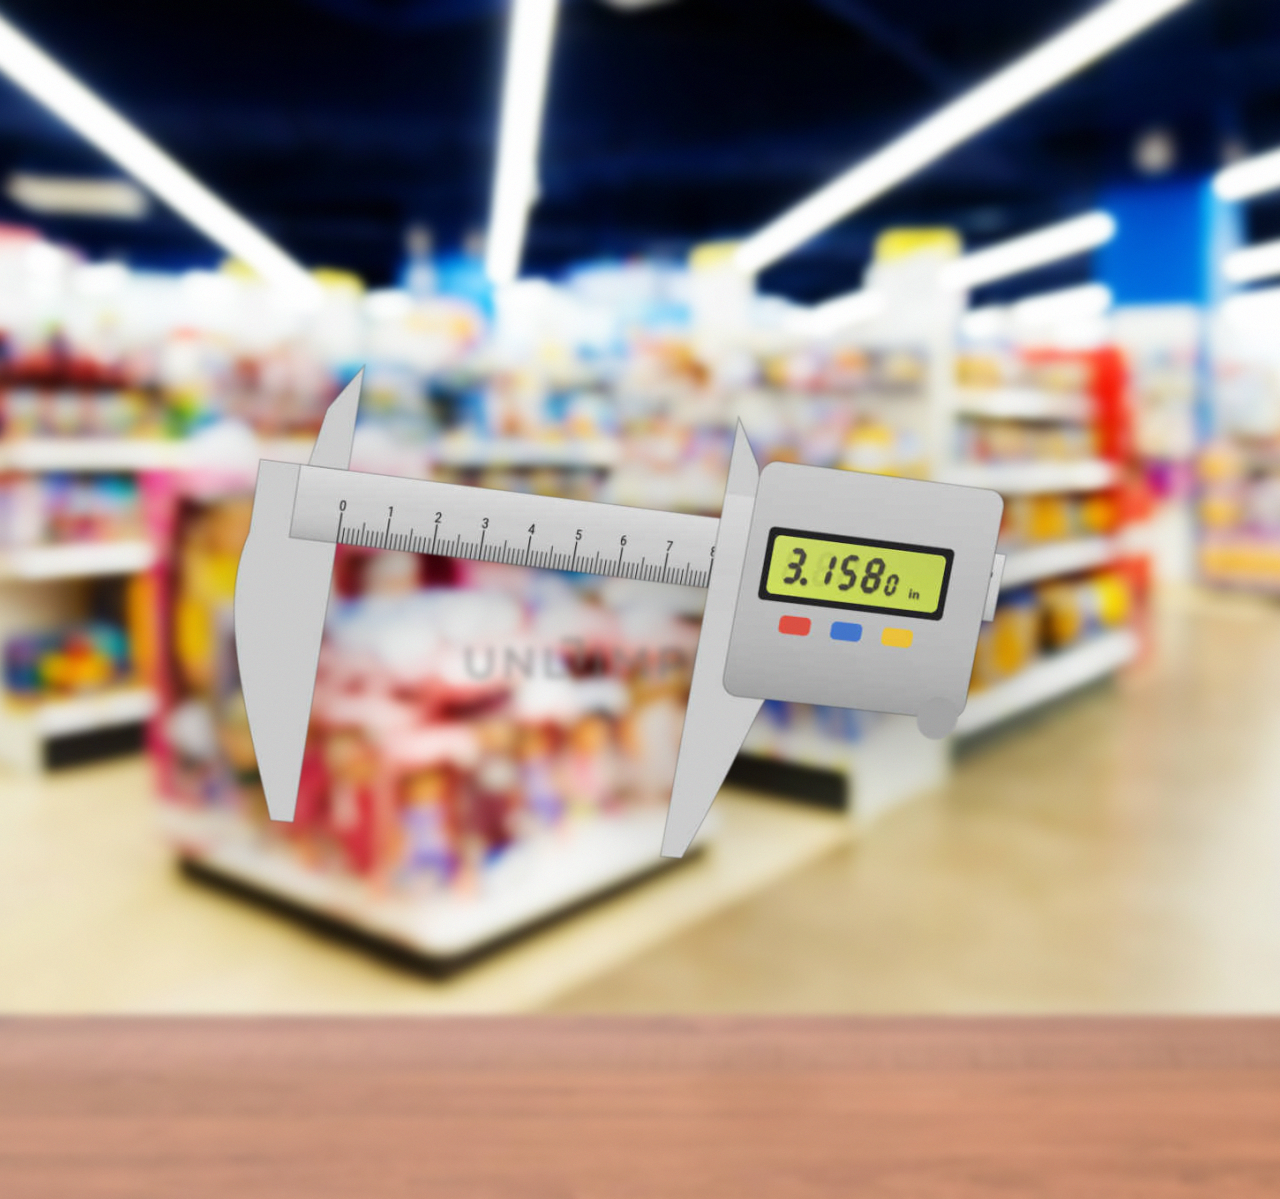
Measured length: 3.1580 in
